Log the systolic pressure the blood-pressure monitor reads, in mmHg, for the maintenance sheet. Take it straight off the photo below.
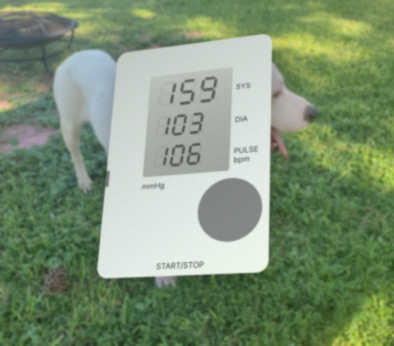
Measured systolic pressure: 159 mmHg
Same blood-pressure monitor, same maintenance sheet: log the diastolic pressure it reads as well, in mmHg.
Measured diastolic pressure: 103 mmHg
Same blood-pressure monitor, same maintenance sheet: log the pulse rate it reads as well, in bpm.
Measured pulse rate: 106 bpm
